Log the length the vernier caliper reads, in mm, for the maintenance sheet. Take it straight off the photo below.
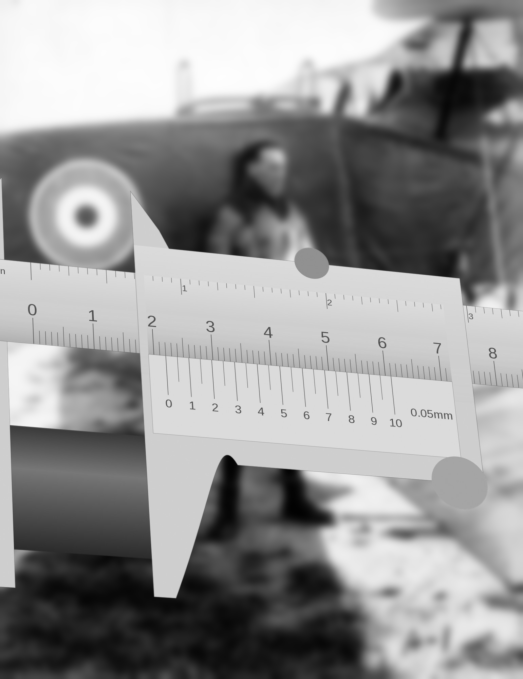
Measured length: 22.0 mm
